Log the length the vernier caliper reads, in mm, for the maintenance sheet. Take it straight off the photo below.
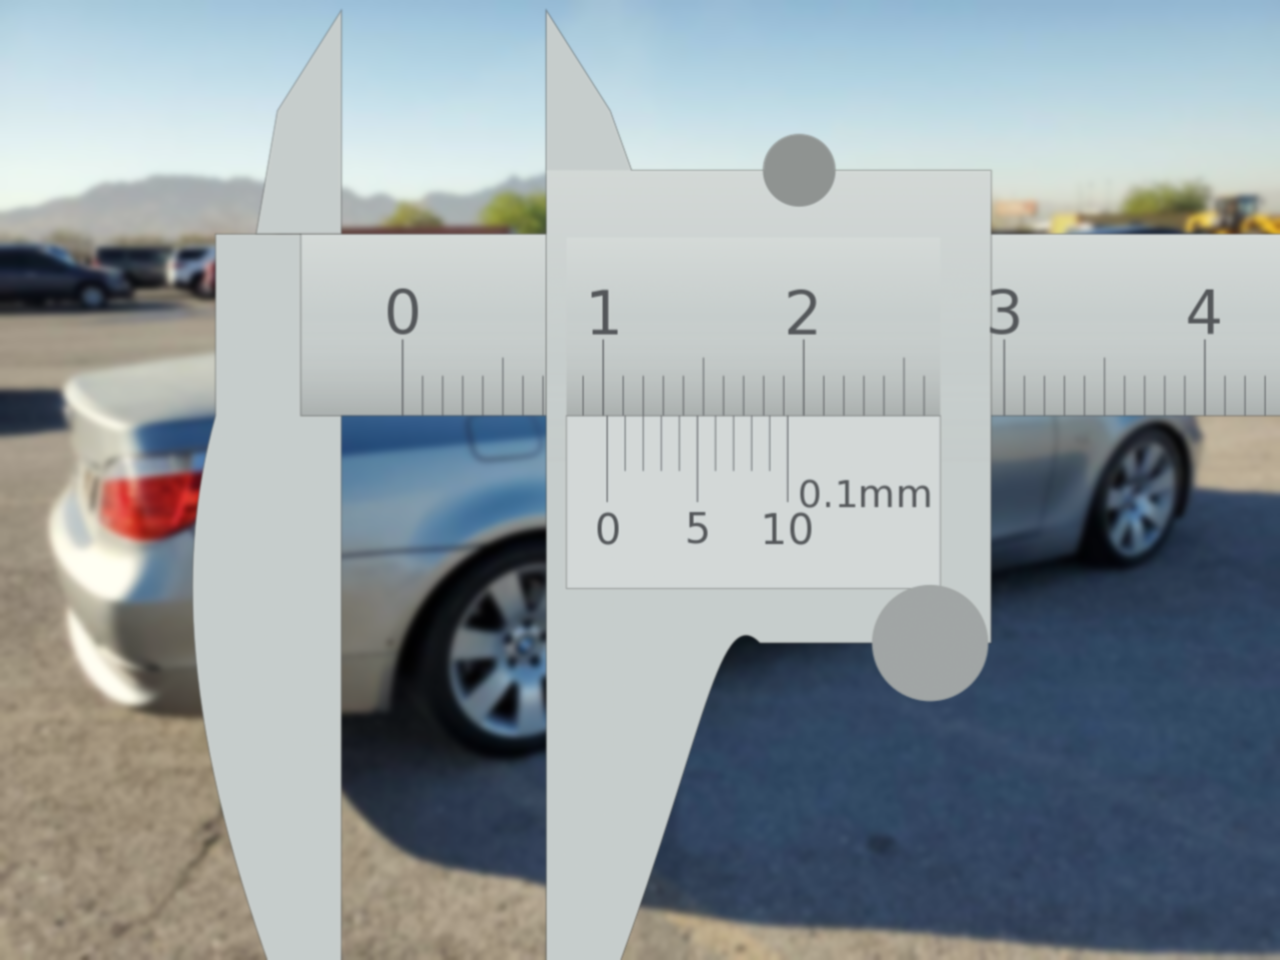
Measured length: 10.2 mm
